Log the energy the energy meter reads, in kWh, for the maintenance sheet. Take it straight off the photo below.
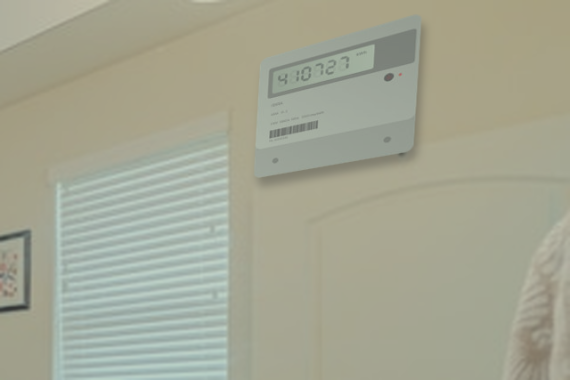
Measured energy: 410727 kWh
